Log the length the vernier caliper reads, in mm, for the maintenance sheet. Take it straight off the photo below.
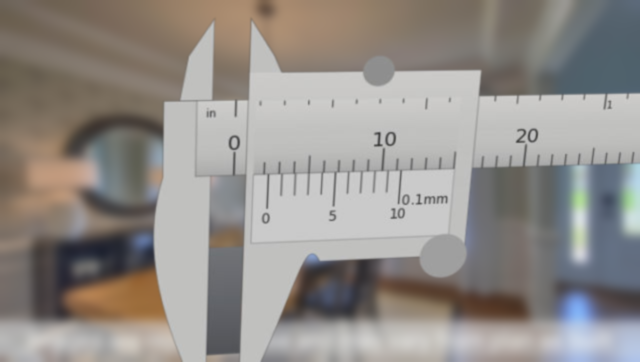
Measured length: 2.3 mm
